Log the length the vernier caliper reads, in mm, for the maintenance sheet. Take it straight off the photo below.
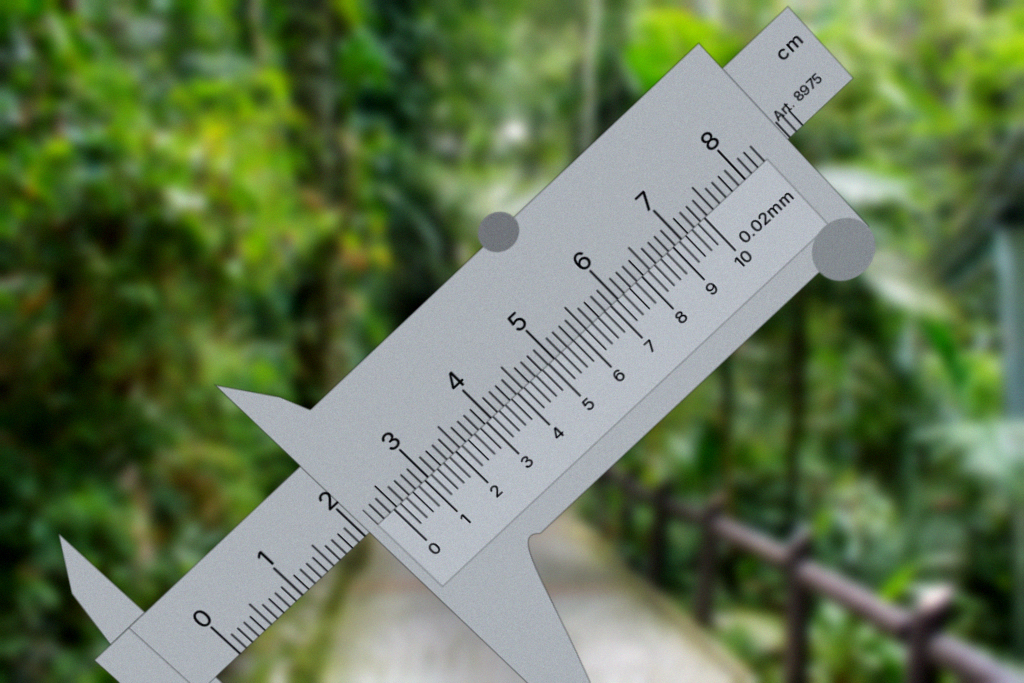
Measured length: 24.6 mm
